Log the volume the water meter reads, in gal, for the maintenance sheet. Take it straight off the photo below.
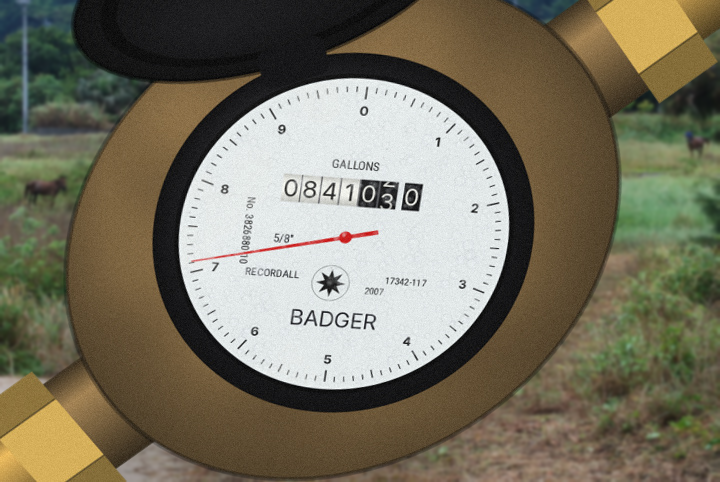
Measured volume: 841027.1 gal
